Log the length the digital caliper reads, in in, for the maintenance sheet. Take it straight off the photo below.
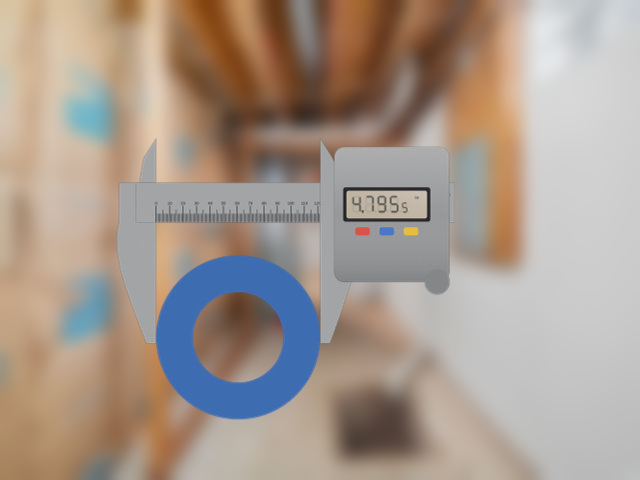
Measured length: 4.7955 in
